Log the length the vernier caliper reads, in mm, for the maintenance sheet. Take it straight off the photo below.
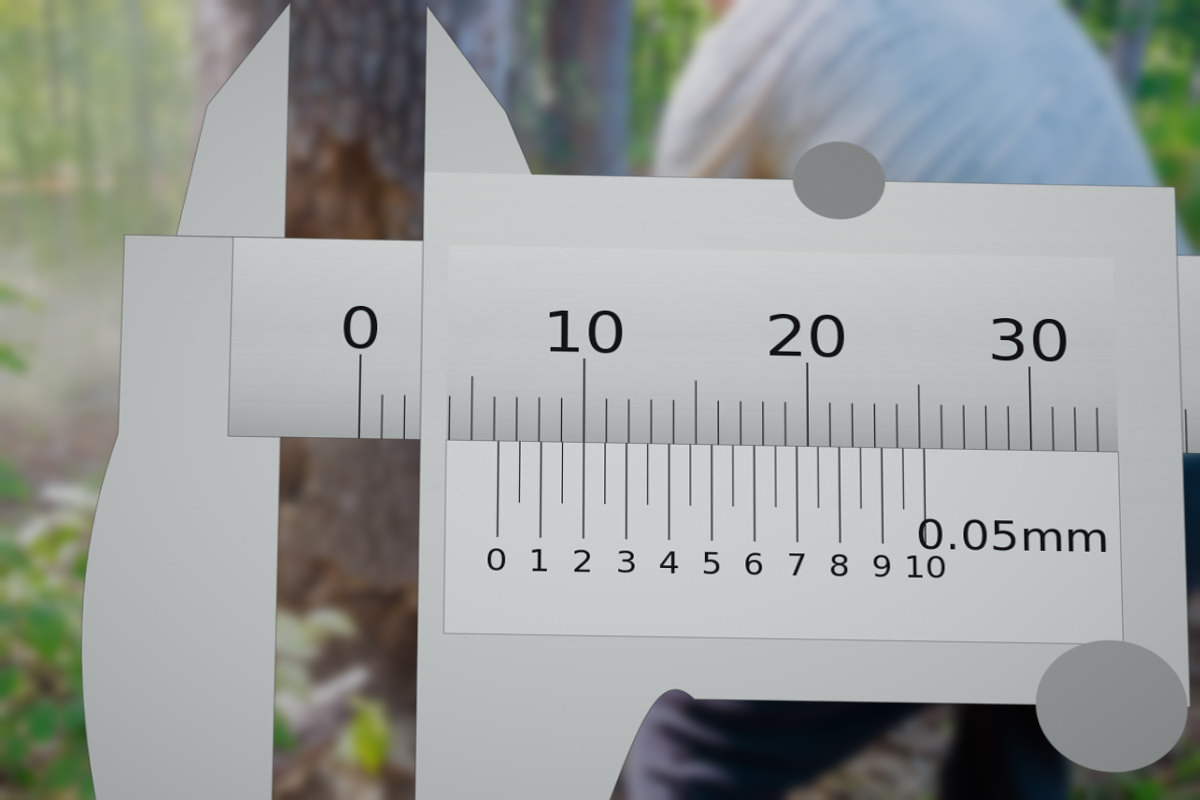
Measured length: 6.2 mm
